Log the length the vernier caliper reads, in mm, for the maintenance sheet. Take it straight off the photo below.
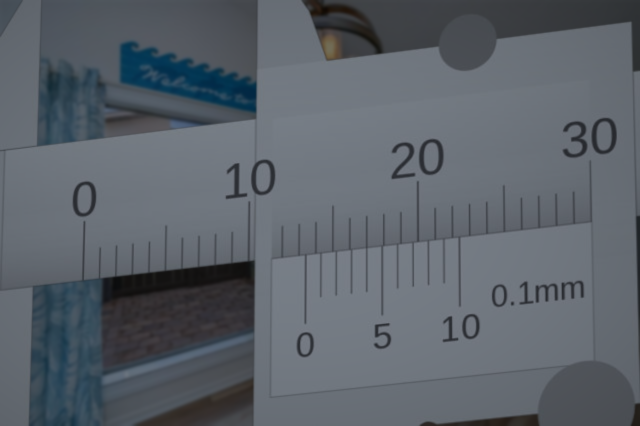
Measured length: 13.4 mm
